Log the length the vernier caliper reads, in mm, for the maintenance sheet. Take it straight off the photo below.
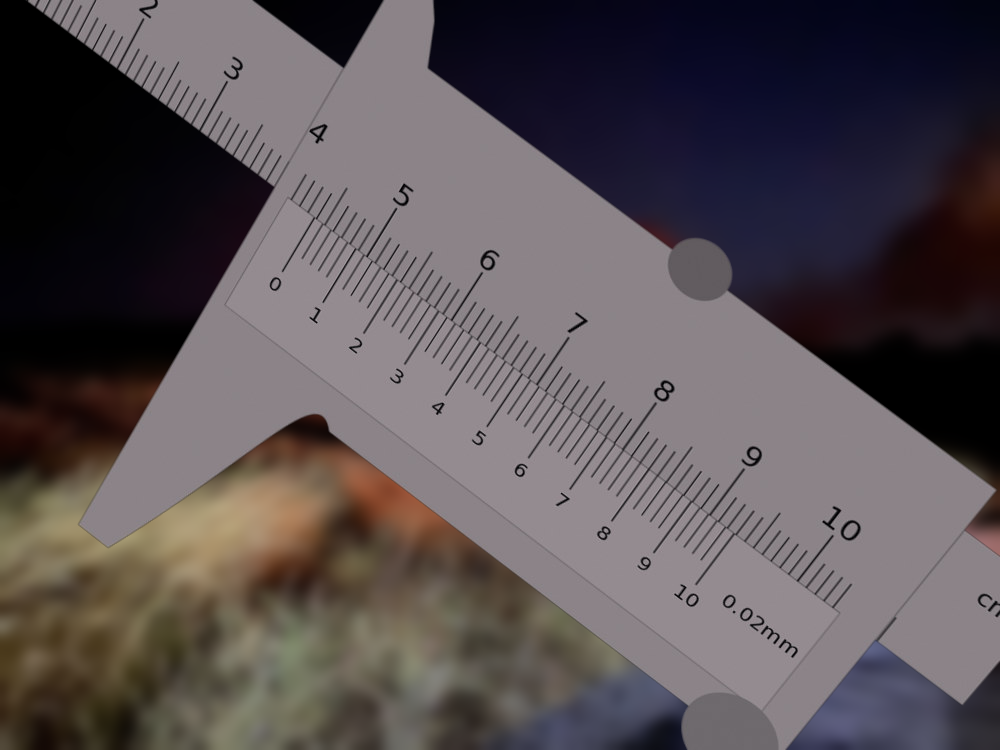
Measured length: 43.8 mm
